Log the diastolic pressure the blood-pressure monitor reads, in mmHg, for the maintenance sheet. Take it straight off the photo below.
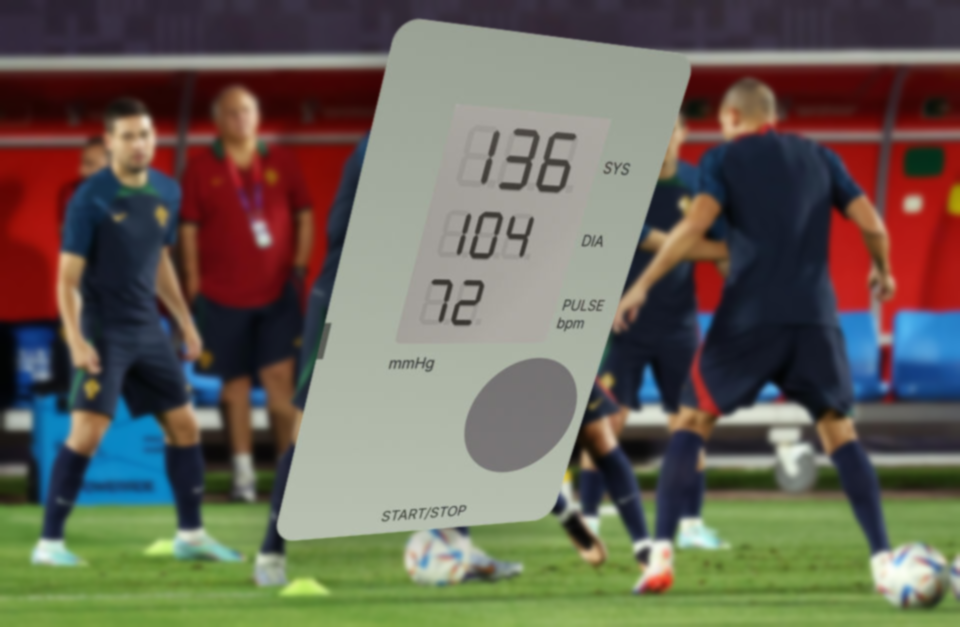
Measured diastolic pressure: 104 mmHg
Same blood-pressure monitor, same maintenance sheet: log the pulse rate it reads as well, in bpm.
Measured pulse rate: 72 bpm
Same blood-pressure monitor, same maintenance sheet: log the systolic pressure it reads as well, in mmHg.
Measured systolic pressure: 136 mmHg
